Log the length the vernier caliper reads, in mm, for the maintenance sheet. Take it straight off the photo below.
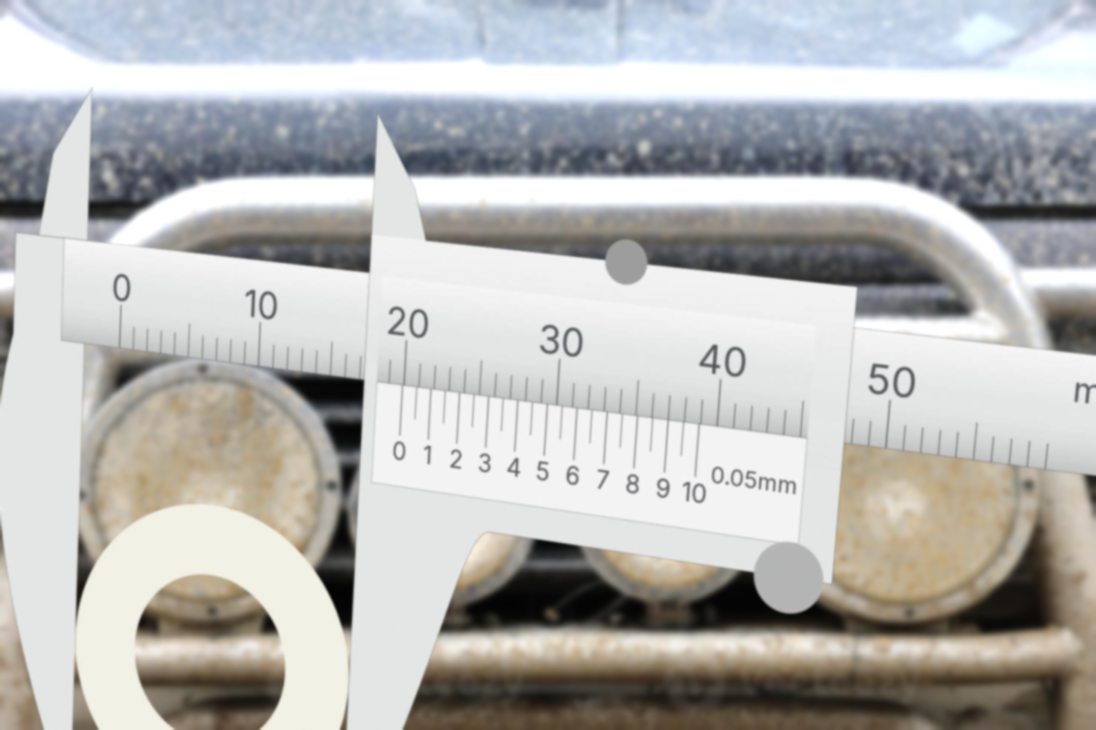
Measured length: 19.9 mm
